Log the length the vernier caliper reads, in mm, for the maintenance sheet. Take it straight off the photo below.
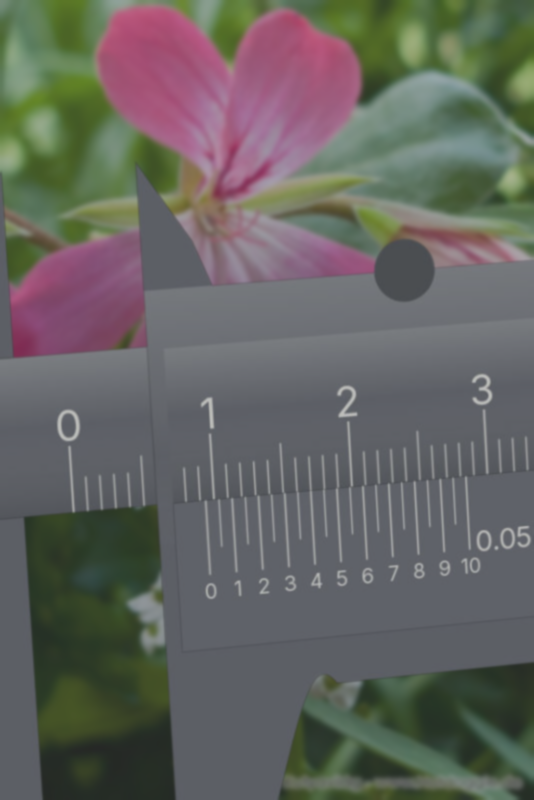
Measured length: 9.4 mm
